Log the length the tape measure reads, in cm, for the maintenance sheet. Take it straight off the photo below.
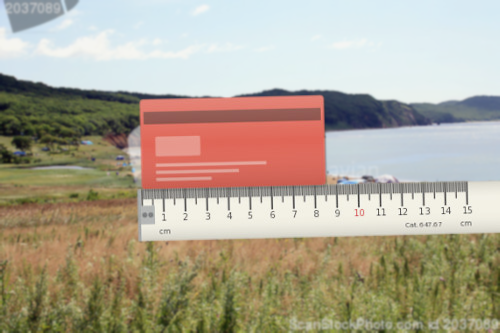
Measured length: 8.5 cm
